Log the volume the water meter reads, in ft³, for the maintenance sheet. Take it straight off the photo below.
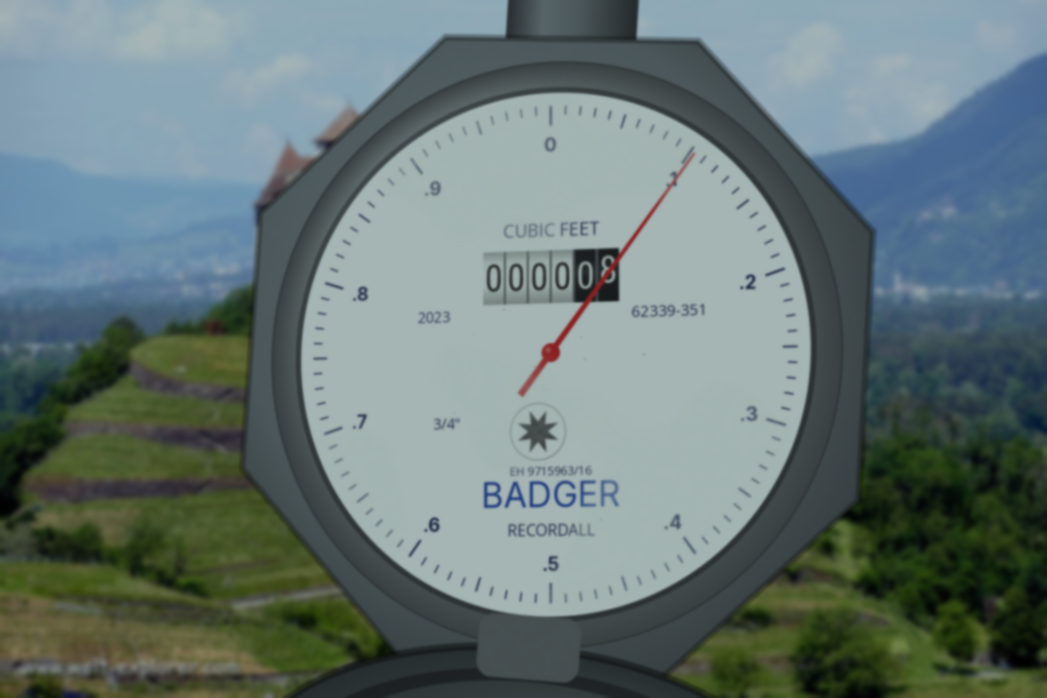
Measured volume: 8.10 ft³
